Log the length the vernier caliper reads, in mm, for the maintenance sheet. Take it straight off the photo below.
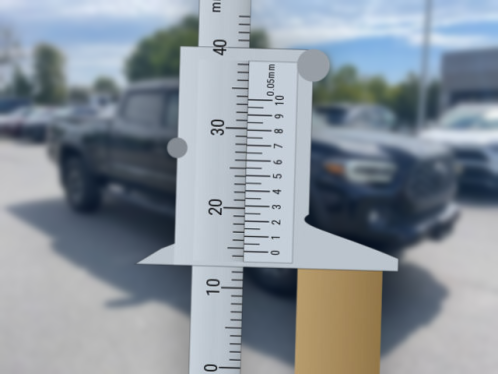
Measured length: 14.6 mm
